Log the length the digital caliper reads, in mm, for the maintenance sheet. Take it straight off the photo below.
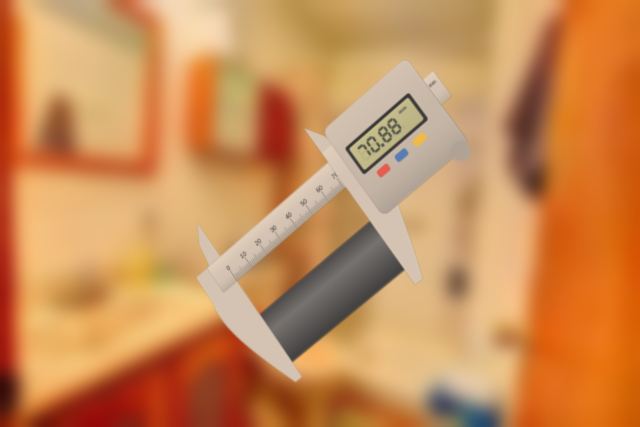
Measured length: 70.88 mm
